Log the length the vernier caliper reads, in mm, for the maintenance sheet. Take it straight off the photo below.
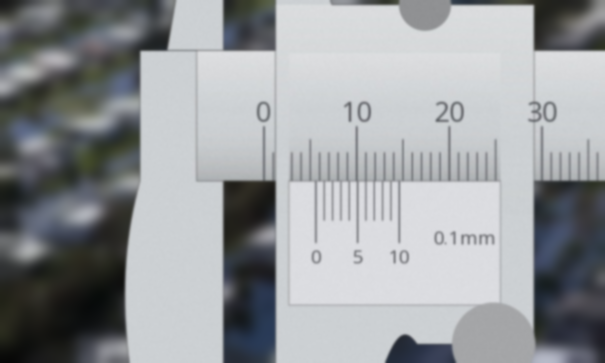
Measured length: 5.6 mm
